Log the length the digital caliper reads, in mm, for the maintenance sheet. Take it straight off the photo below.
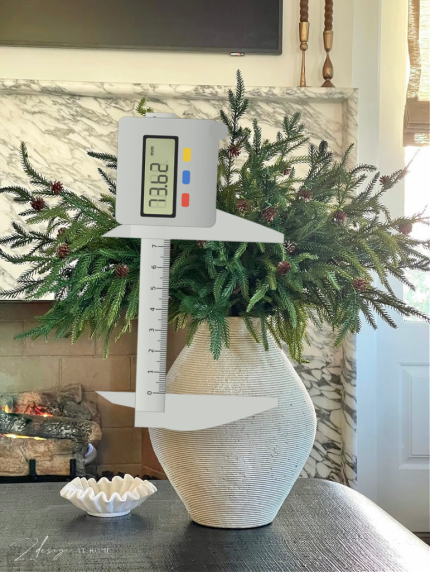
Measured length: 73.62 mm
